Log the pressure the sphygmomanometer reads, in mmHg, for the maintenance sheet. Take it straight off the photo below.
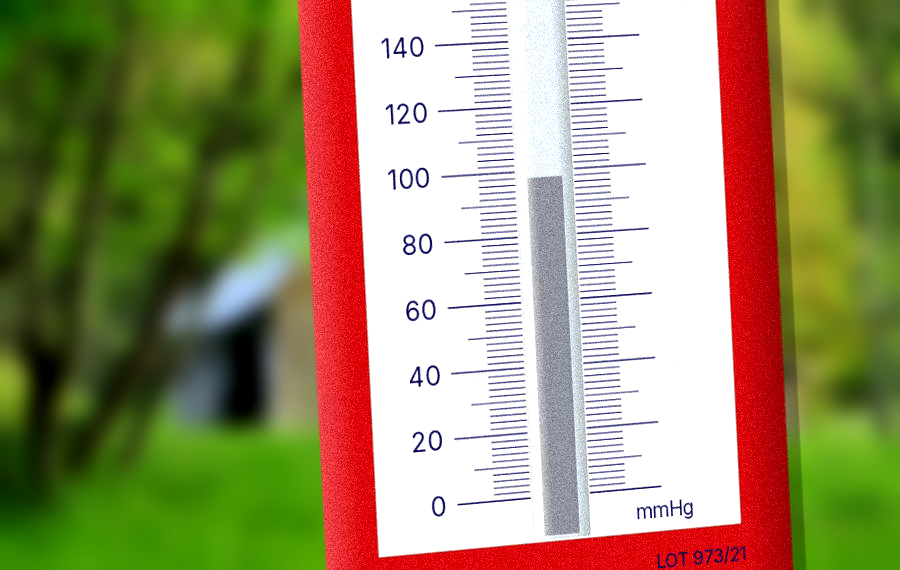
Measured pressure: 98 mmHg
